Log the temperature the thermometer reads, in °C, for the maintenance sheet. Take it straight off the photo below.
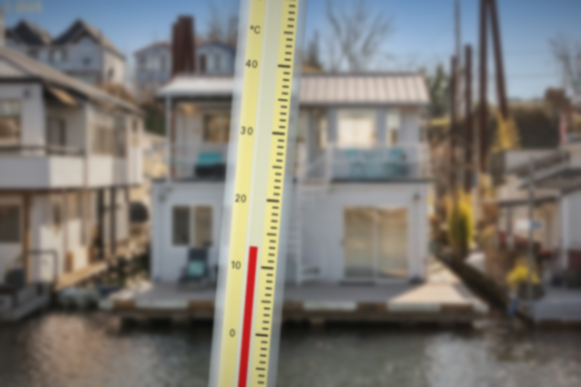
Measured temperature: 13 °C
